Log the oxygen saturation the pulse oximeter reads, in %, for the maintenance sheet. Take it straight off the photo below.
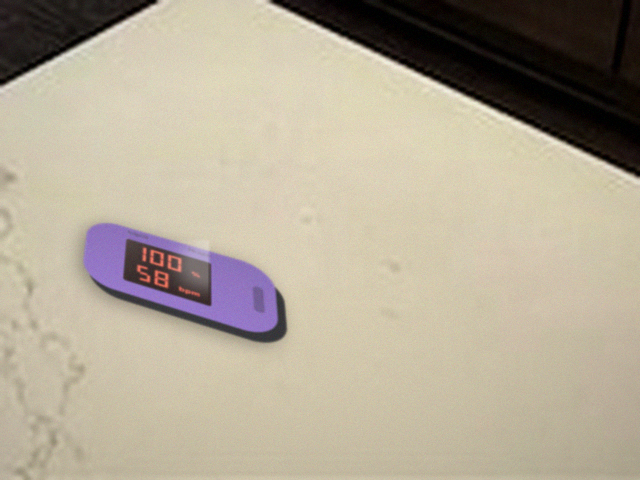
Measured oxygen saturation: 100 %
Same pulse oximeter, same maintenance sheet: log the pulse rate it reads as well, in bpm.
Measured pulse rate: 58 bpm
